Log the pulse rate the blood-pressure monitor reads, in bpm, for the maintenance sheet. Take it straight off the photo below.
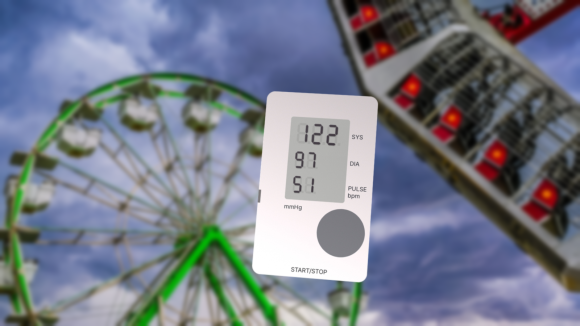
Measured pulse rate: 51 bpm
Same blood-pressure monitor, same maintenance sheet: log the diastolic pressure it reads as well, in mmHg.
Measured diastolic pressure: 97 mmHg
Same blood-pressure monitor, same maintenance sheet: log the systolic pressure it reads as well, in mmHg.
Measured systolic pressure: 122 mmHg
